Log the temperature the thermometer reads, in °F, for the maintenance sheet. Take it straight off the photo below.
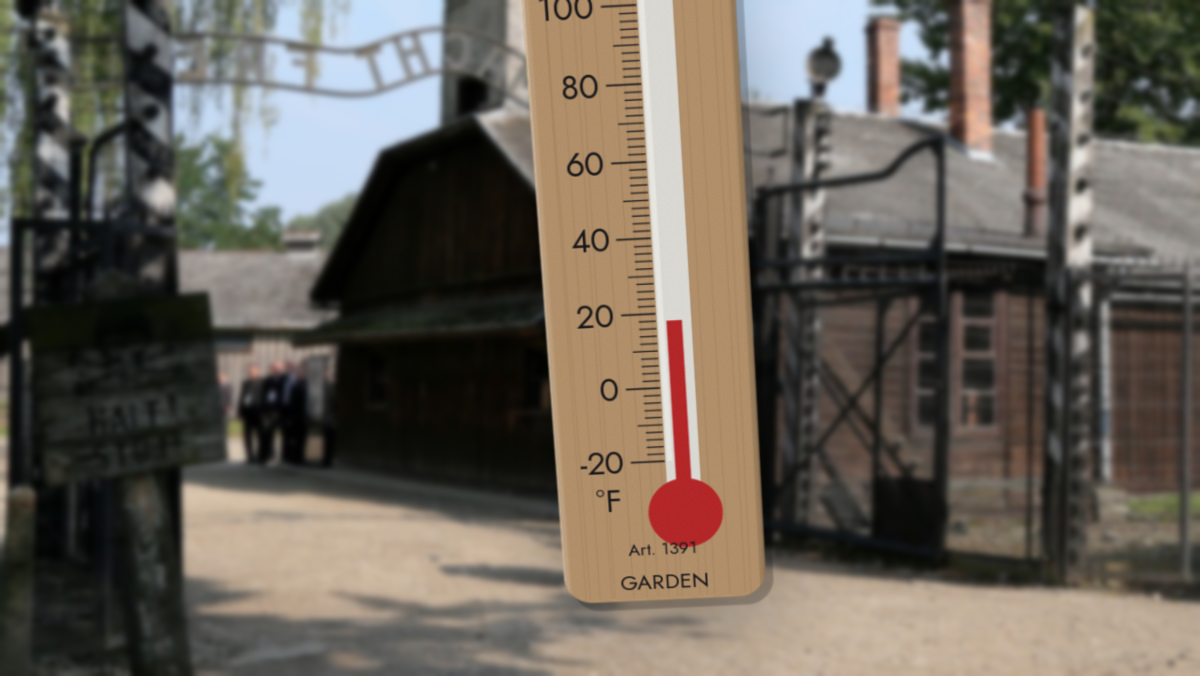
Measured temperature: 18 °F
